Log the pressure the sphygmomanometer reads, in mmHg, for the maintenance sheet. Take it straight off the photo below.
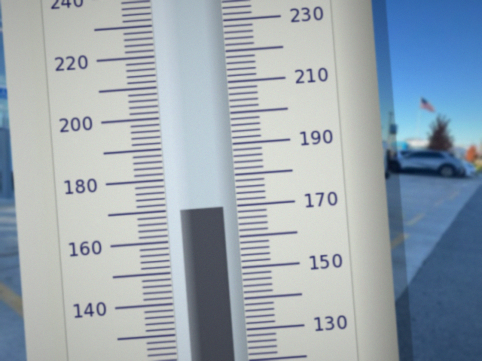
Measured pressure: 170 mmHg
